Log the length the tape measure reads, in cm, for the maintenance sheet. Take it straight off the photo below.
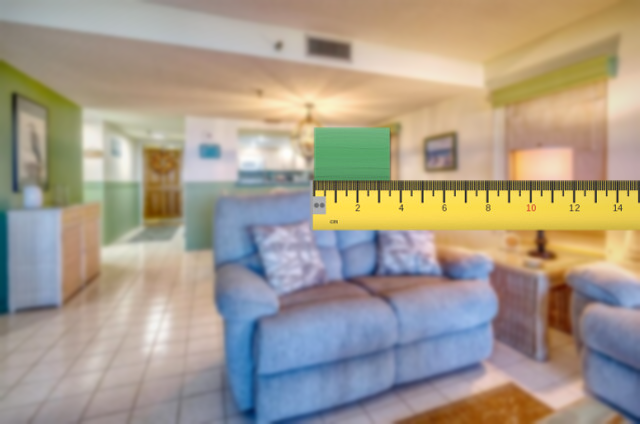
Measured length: 3.5 cm
